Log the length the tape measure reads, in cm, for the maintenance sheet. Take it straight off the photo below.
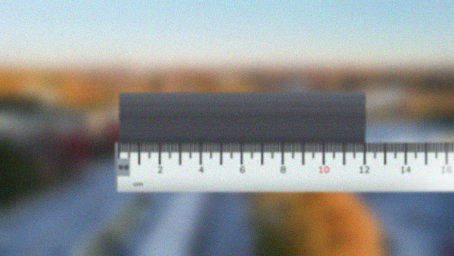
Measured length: 12 cm
